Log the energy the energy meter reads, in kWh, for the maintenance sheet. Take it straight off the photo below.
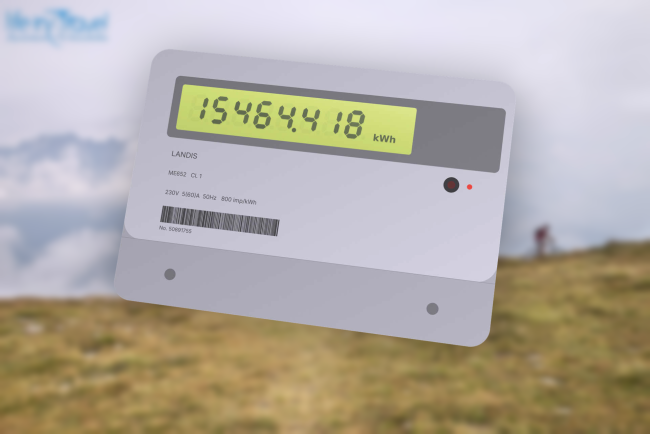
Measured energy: 15464.418 kWh
